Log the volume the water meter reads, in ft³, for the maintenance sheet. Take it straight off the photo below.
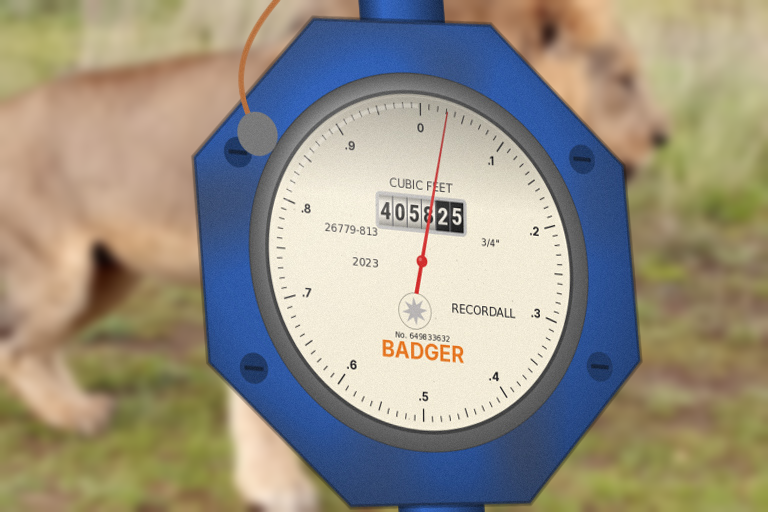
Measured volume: 405825.03 ft³
